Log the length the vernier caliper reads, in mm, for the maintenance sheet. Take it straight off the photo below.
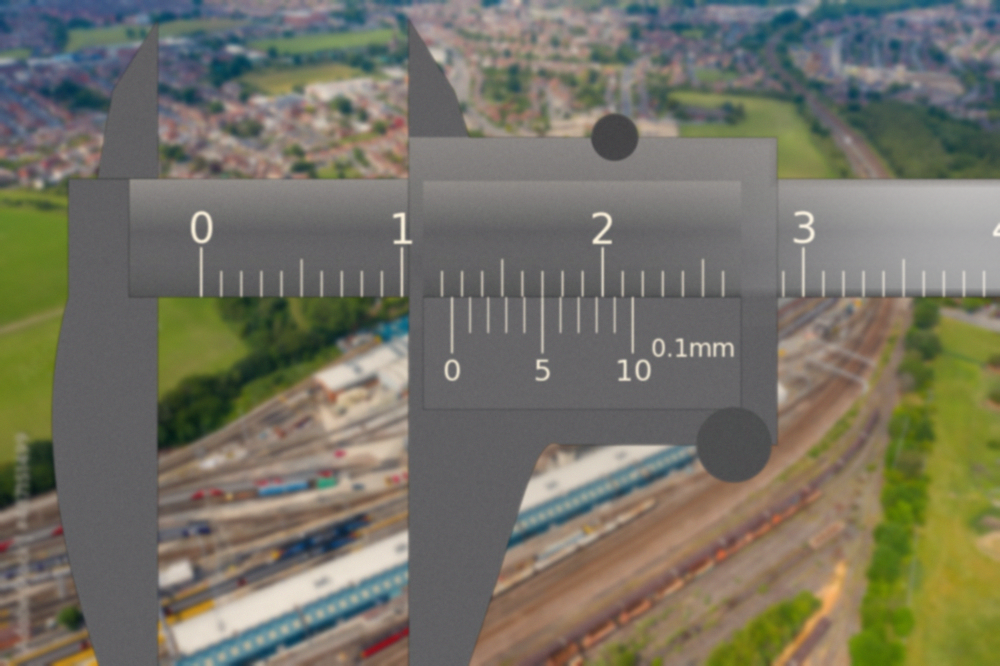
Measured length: 12.5 mm
